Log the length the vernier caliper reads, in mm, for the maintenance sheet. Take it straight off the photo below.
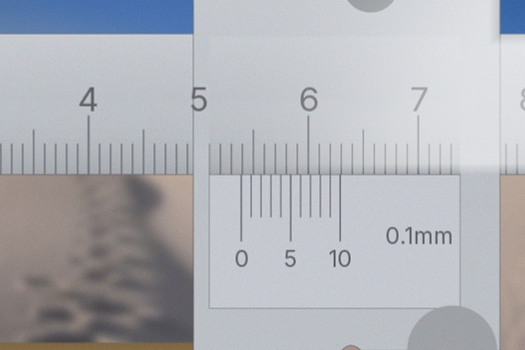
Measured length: 53.9 mm
